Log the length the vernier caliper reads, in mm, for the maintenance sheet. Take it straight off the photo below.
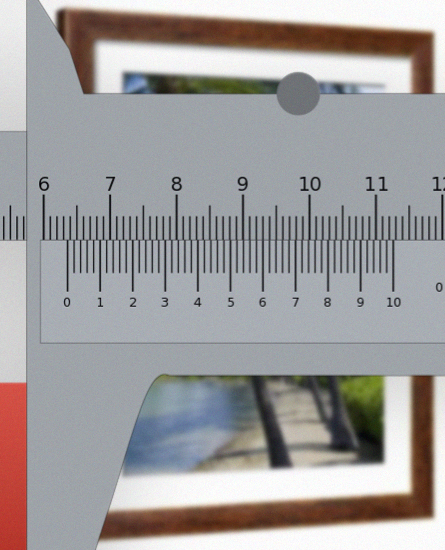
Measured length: 63.6 mm
